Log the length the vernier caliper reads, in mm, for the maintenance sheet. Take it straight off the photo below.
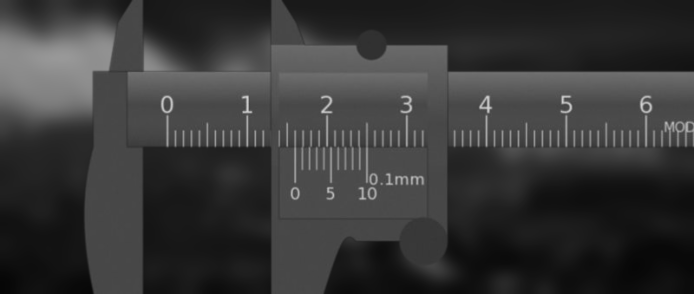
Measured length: 16.0 mm
